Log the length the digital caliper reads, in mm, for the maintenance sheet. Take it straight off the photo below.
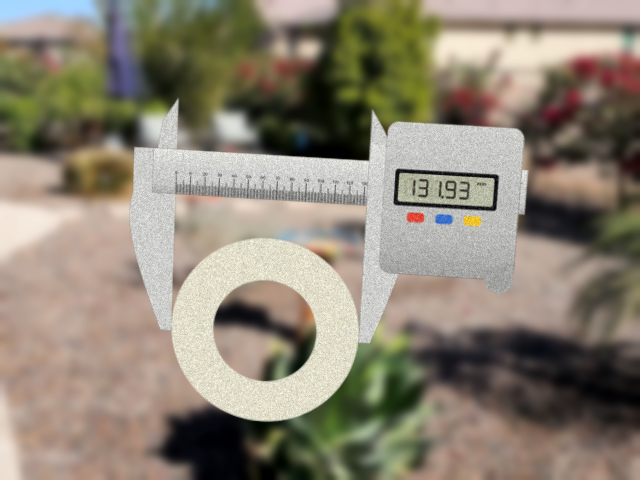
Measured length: 131.93 mm
